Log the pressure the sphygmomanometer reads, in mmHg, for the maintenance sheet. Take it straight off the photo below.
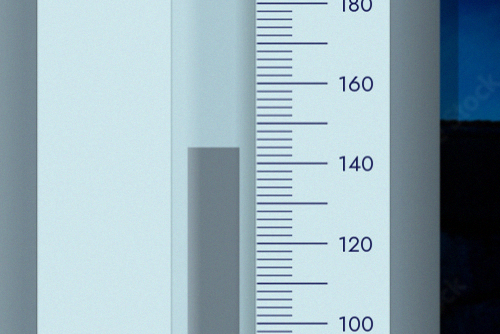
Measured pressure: 144 mmHg
